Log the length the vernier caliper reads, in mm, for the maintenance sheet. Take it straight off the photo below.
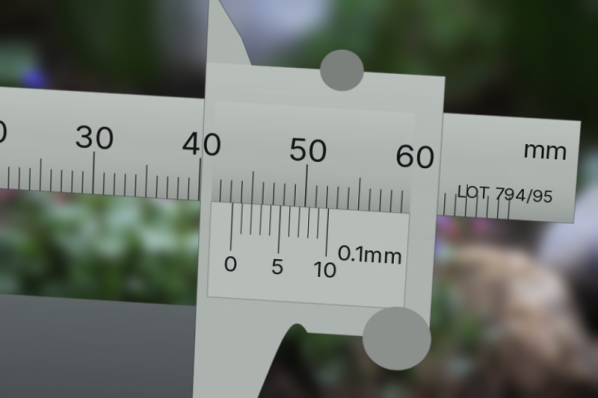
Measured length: 43.2 mm
